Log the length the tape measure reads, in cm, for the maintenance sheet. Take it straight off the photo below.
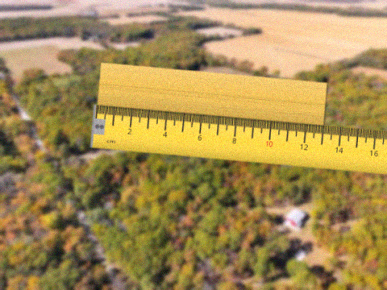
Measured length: 13 cm
